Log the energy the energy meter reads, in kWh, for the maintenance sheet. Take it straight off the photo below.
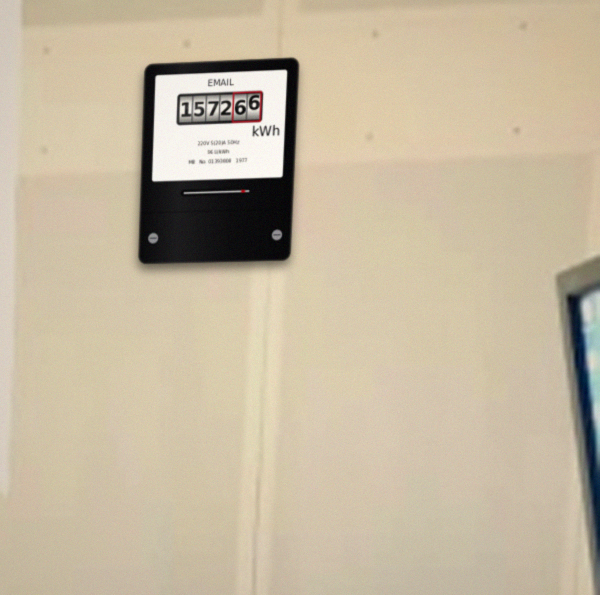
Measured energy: 1572.66 kWh
